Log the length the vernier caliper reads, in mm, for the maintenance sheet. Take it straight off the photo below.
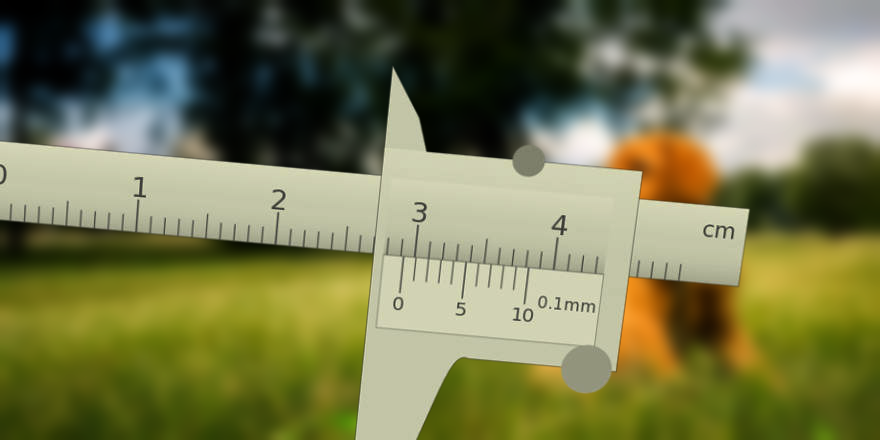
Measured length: 29.2 mm
